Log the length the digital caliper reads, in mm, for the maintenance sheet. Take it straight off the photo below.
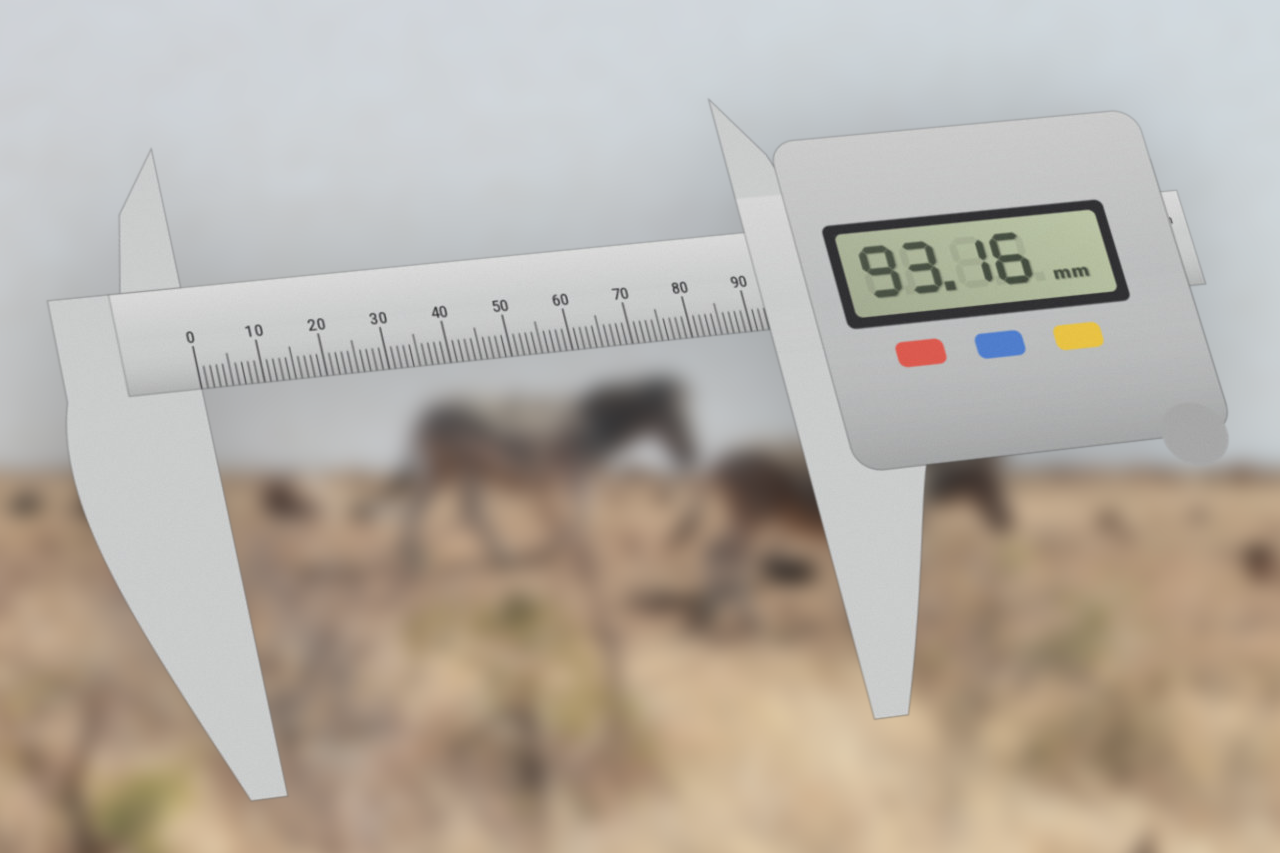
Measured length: 93.16 mm
